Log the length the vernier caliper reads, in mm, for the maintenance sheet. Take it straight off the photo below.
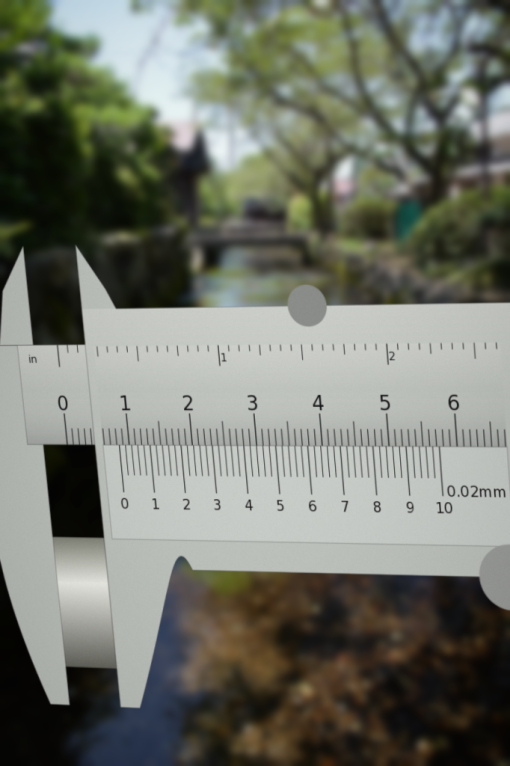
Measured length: 8.4 mm
